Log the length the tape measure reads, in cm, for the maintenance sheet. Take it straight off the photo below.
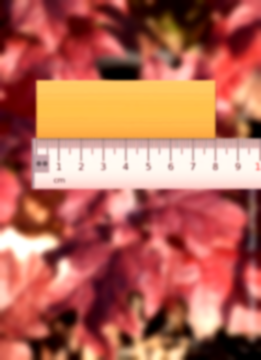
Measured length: 8 cm
